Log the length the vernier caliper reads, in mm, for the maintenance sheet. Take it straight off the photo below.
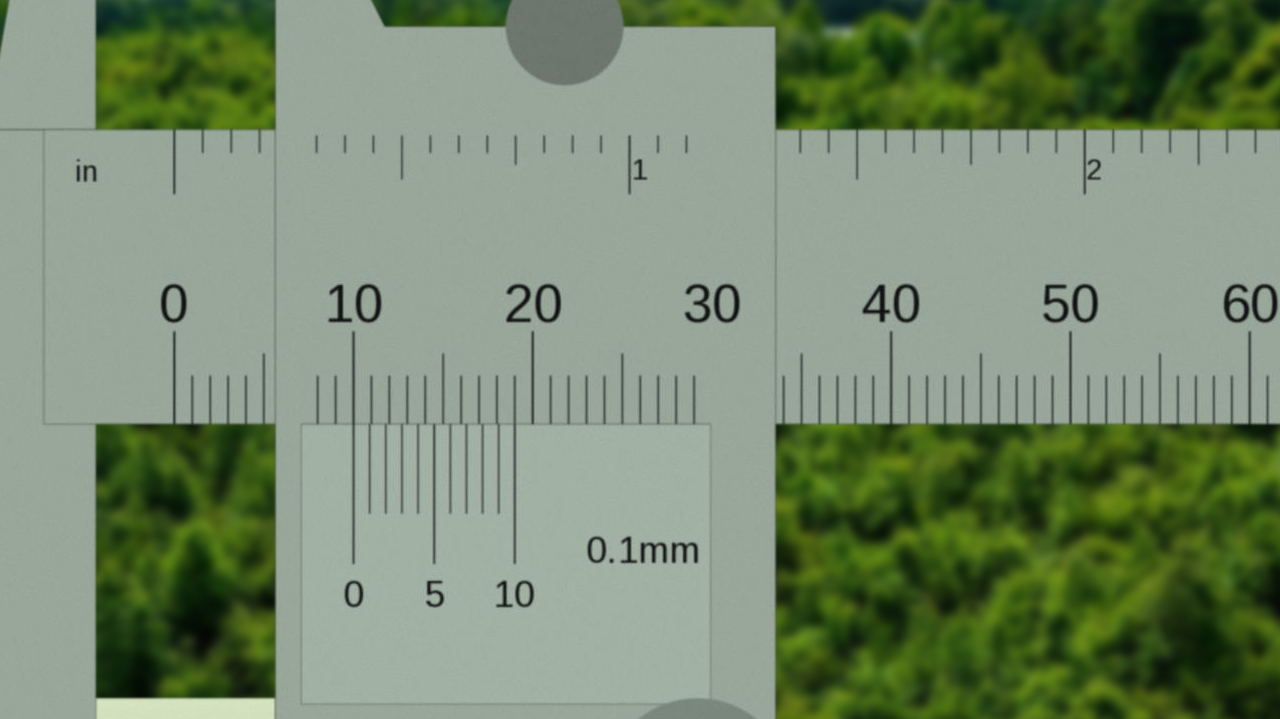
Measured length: 10.0 mm
